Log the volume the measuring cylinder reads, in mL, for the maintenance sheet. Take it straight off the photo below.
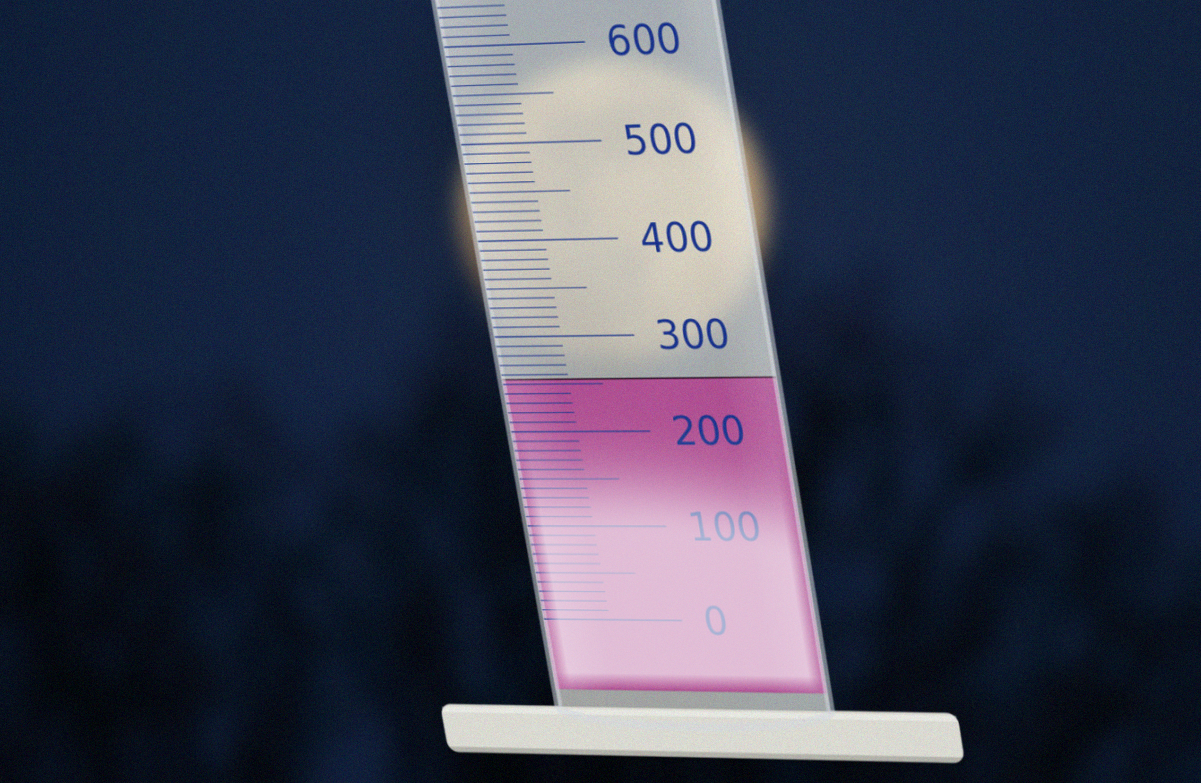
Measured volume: 255 mL
